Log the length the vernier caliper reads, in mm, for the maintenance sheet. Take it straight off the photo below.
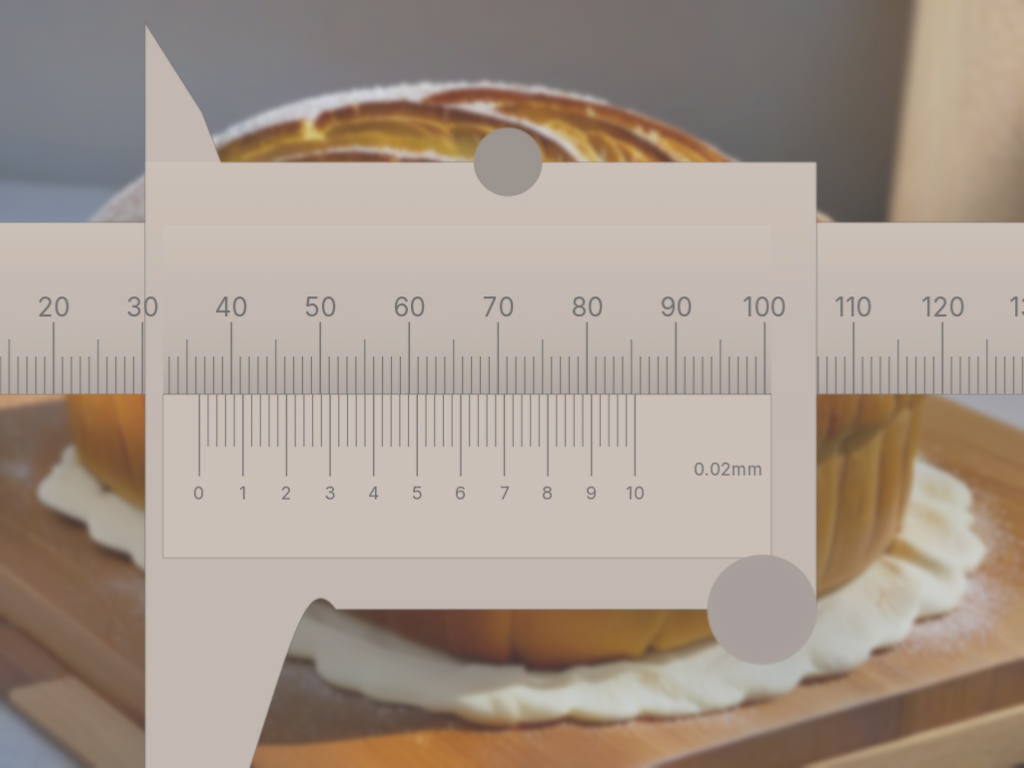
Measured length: 36.4 mm
